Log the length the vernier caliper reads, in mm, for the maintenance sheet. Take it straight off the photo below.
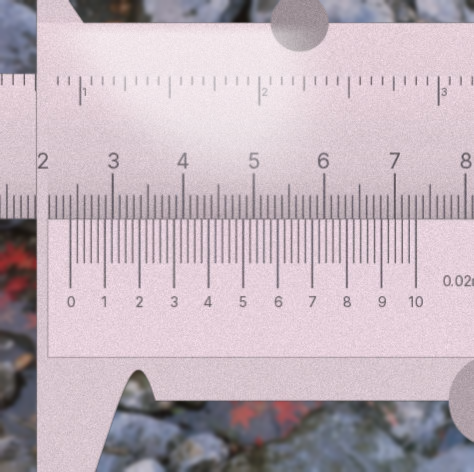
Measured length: 24.0 mm
